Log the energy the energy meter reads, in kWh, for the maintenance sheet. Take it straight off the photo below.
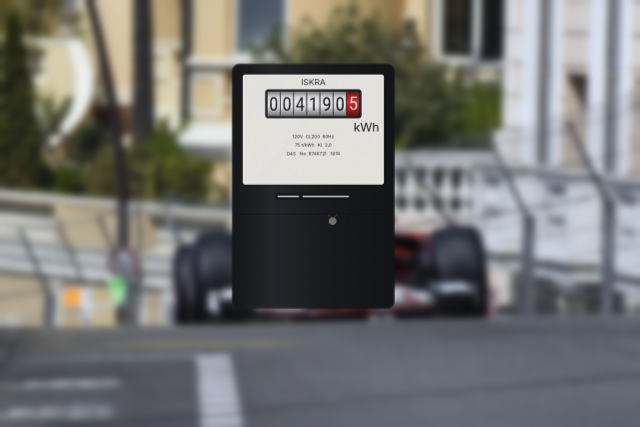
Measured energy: 4190.5 kWh
